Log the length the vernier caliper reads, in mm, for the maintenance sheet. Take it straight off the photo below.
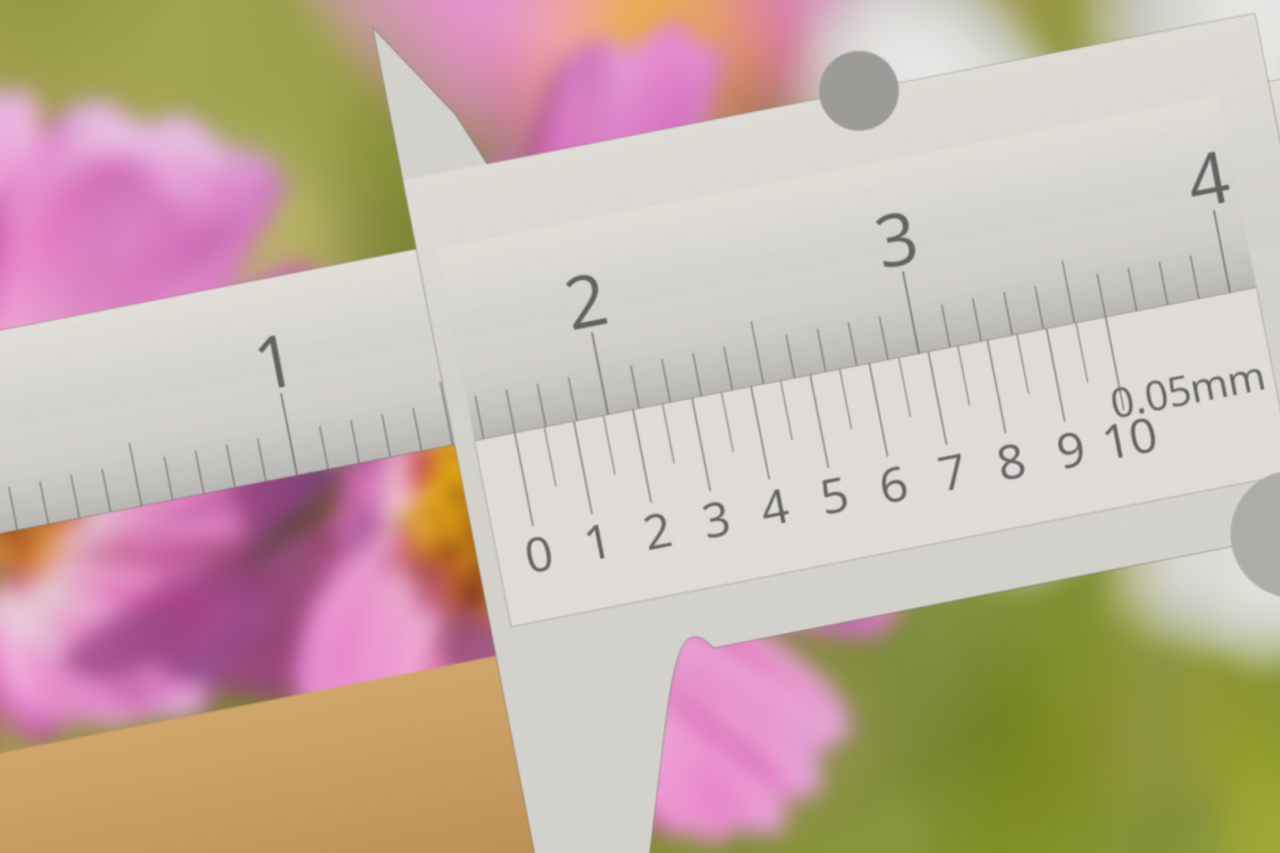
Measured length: 17.00 mm
